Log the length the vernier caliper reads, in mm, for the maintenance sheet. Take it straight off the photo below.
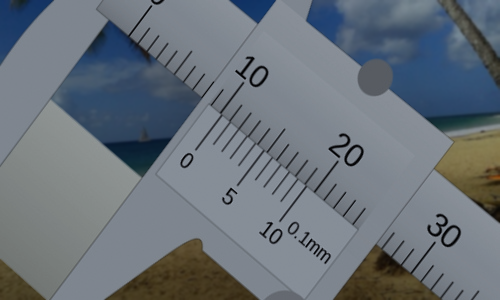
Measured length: 10.2 mm
